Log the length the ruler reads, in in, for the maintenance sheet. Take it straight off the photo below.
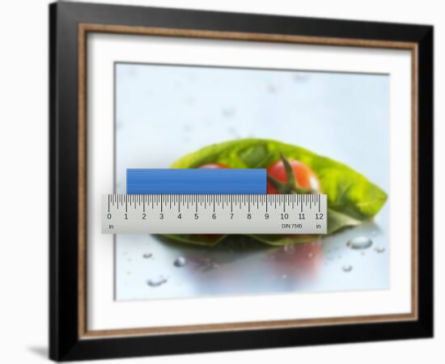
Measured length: 8 in
